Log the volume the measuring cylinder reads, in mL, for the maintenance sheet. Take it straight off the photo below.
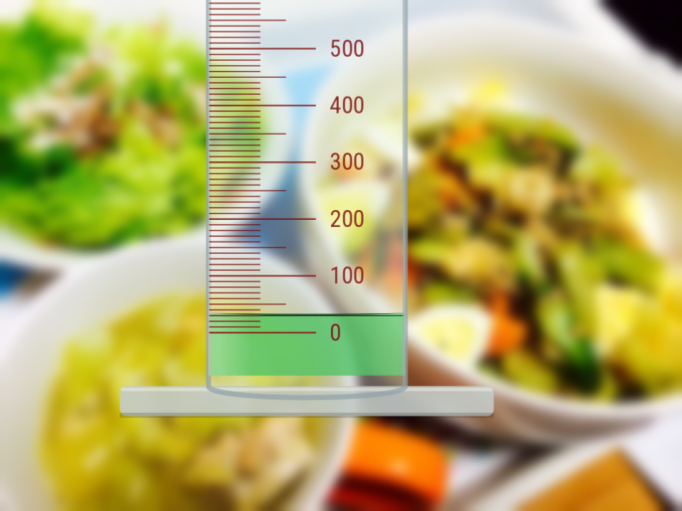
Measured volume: 30 mL
